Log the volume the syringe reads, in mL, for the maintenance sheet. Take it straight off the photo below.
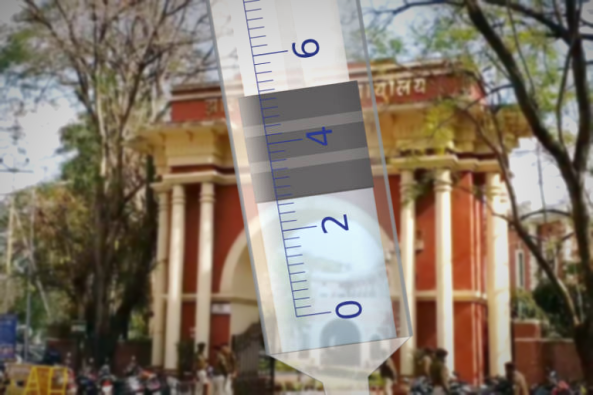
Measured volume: 2.7 mL
